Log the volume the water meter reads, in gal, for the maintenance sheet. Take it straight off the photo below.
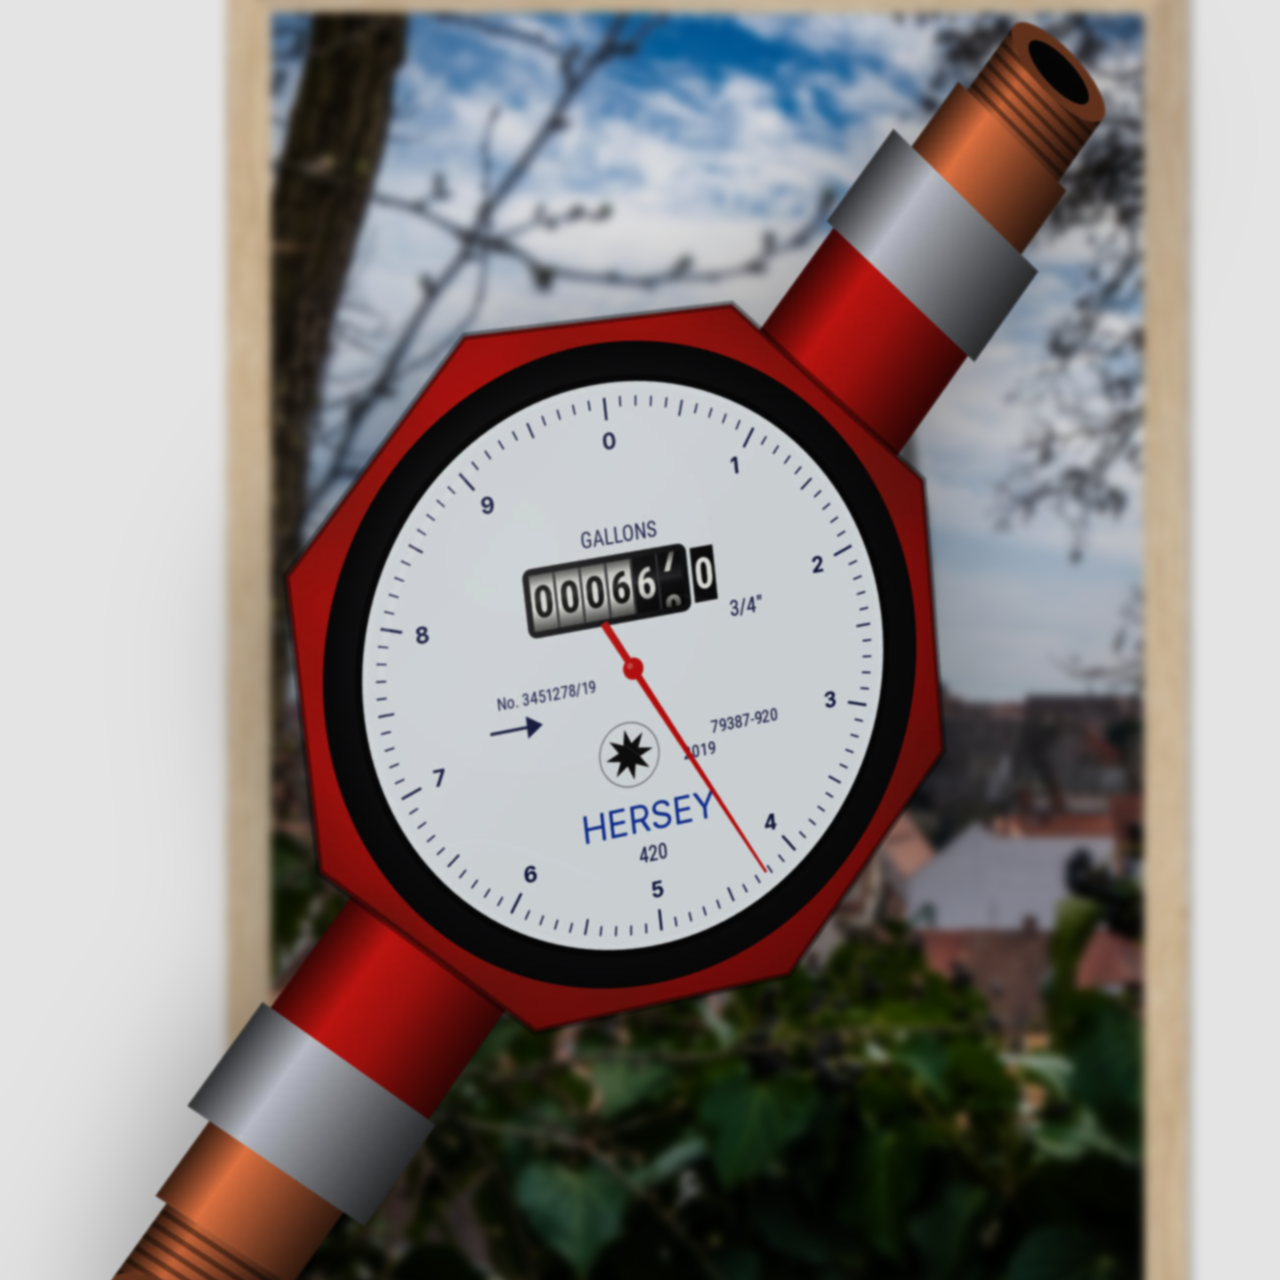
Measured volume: 6674.2 gal
